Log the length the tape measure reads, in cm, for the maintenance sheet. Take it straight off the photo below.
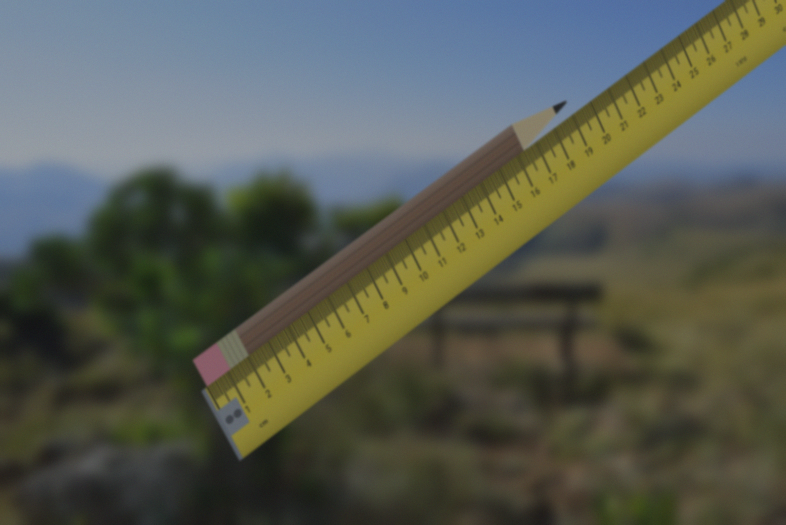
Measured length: 19 cm
